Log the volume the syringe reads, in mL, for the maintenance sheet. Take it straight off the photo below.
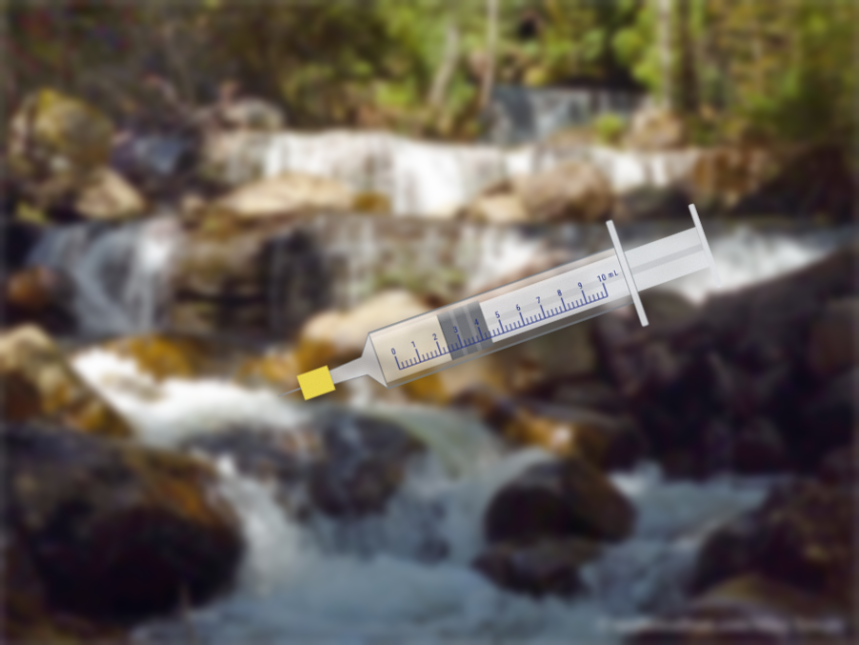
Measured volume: 2.4 mL
